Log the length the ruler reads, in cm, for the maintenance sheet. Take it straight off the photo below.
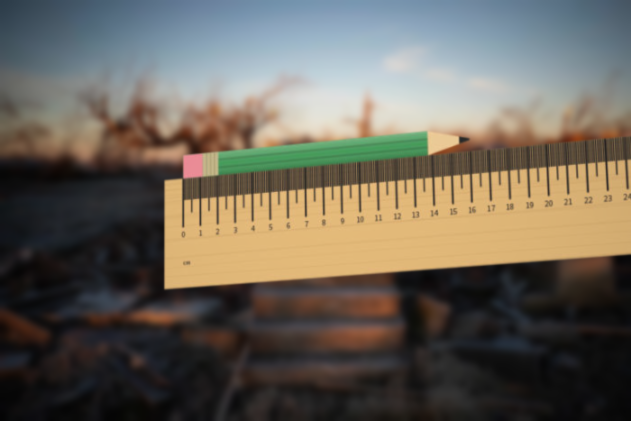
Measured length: 16 cm
